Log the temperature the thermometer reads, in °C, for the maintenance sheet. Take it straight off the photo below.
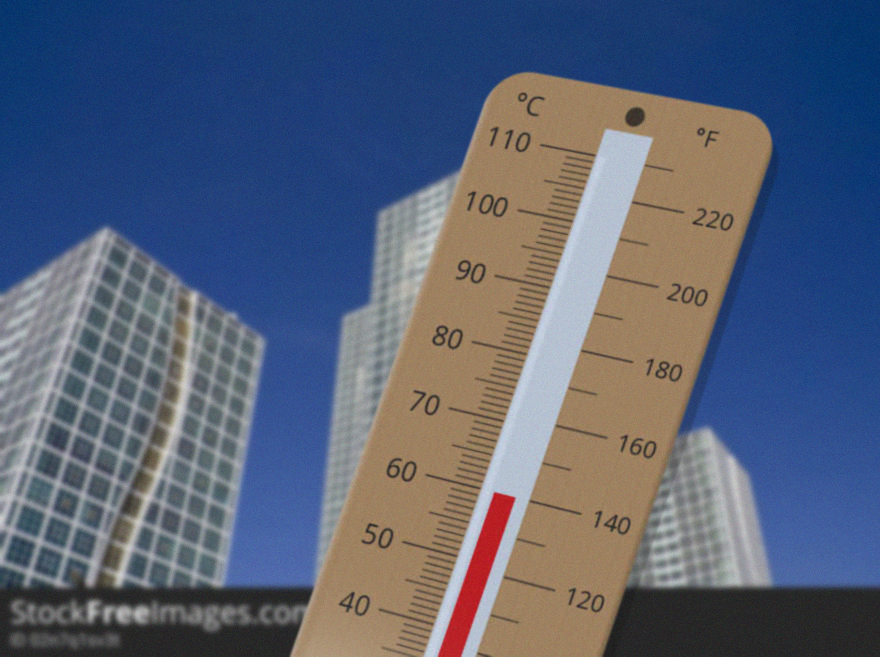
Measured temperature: 60 °C
